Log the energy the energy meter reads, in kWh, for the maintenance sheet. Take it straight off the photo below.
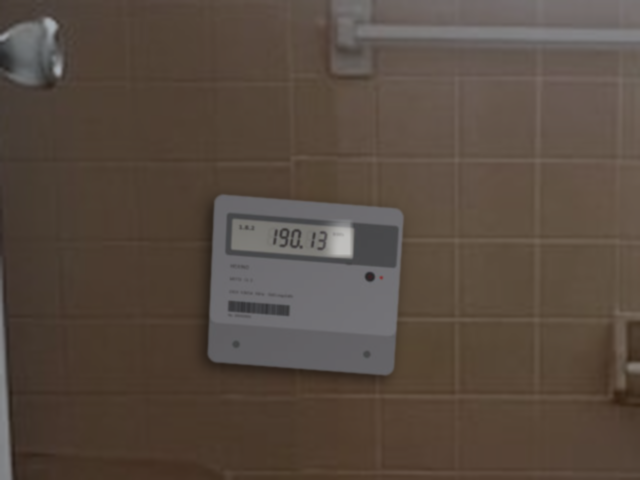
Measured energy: 190.13 kWh
